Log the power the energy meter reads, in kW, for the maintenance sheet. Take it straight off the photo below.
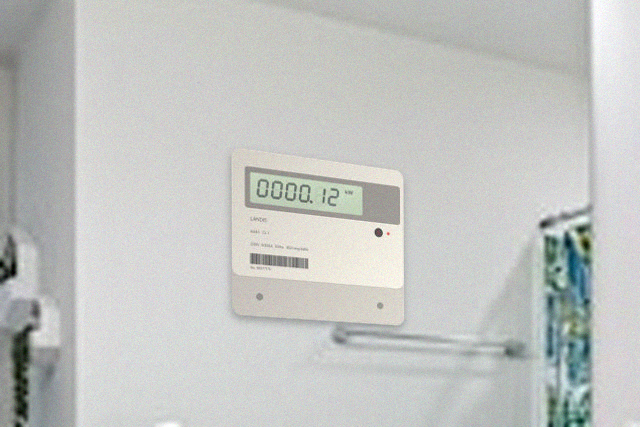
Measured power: 0.12 kW
